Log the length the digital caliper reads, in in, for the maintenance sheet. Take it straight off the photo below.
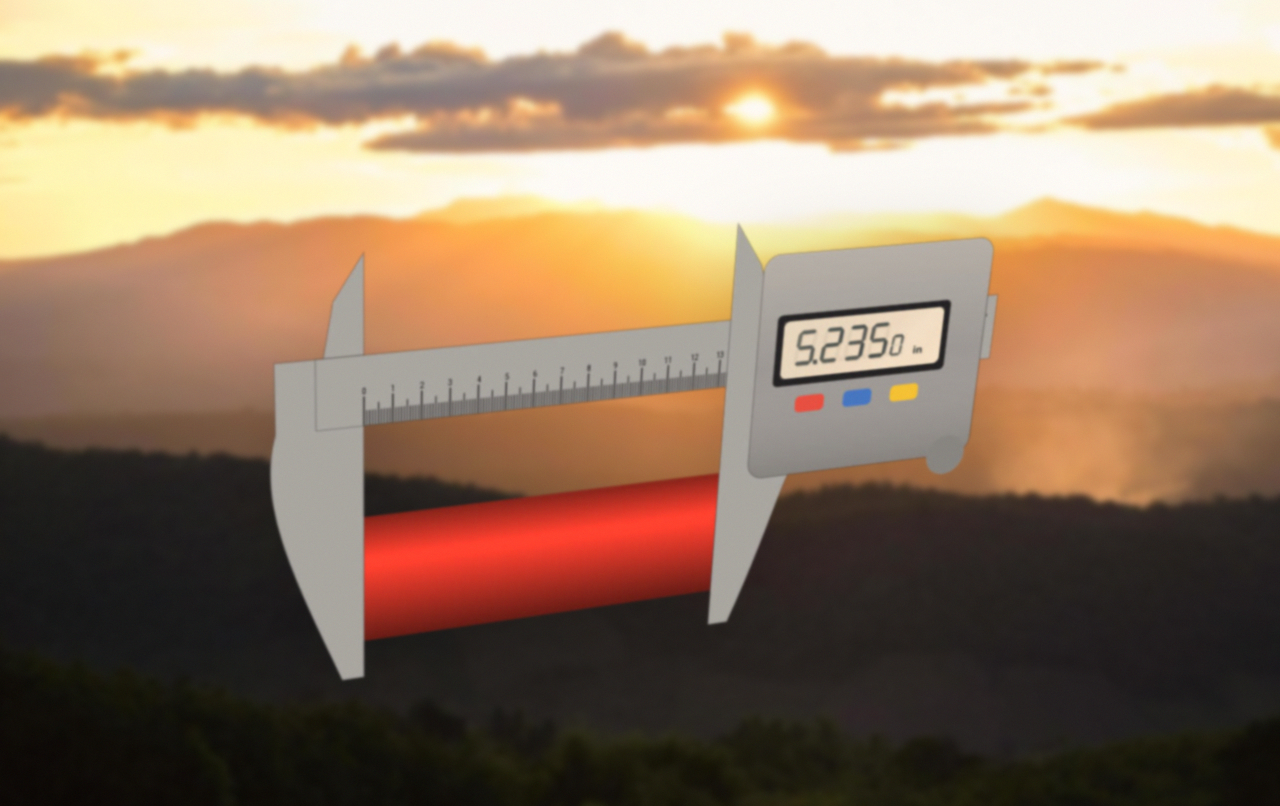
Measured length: 5.2350 in
